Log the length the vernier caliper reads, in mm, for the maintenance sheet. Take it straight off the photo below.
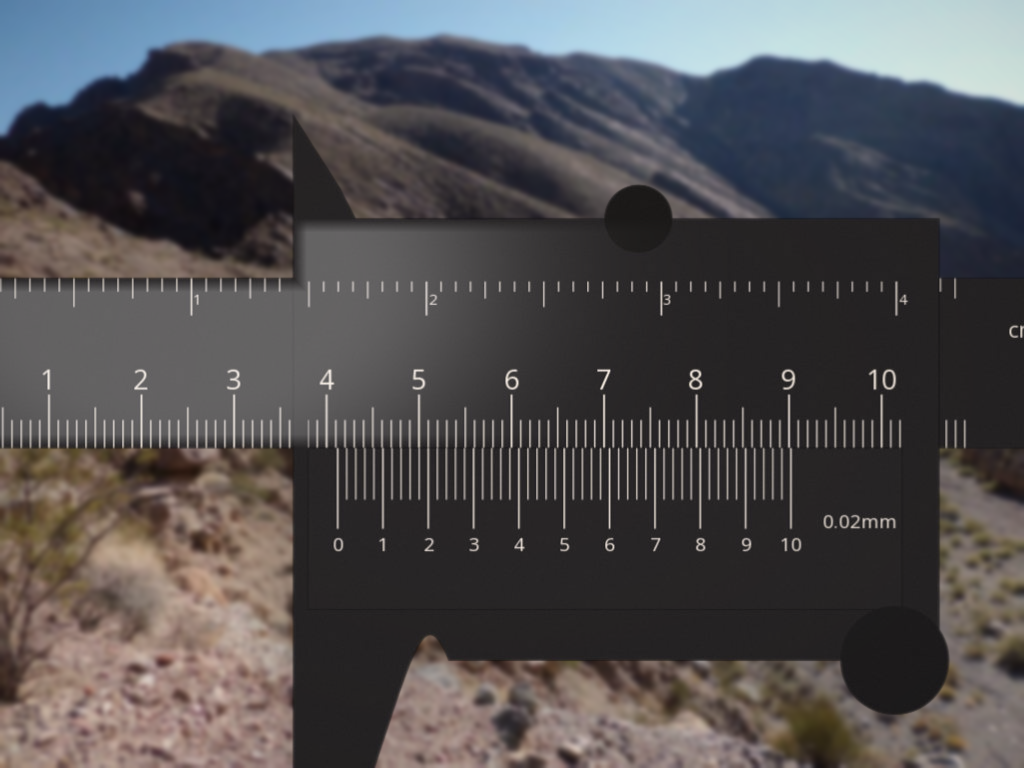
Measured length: 41.2 mm
